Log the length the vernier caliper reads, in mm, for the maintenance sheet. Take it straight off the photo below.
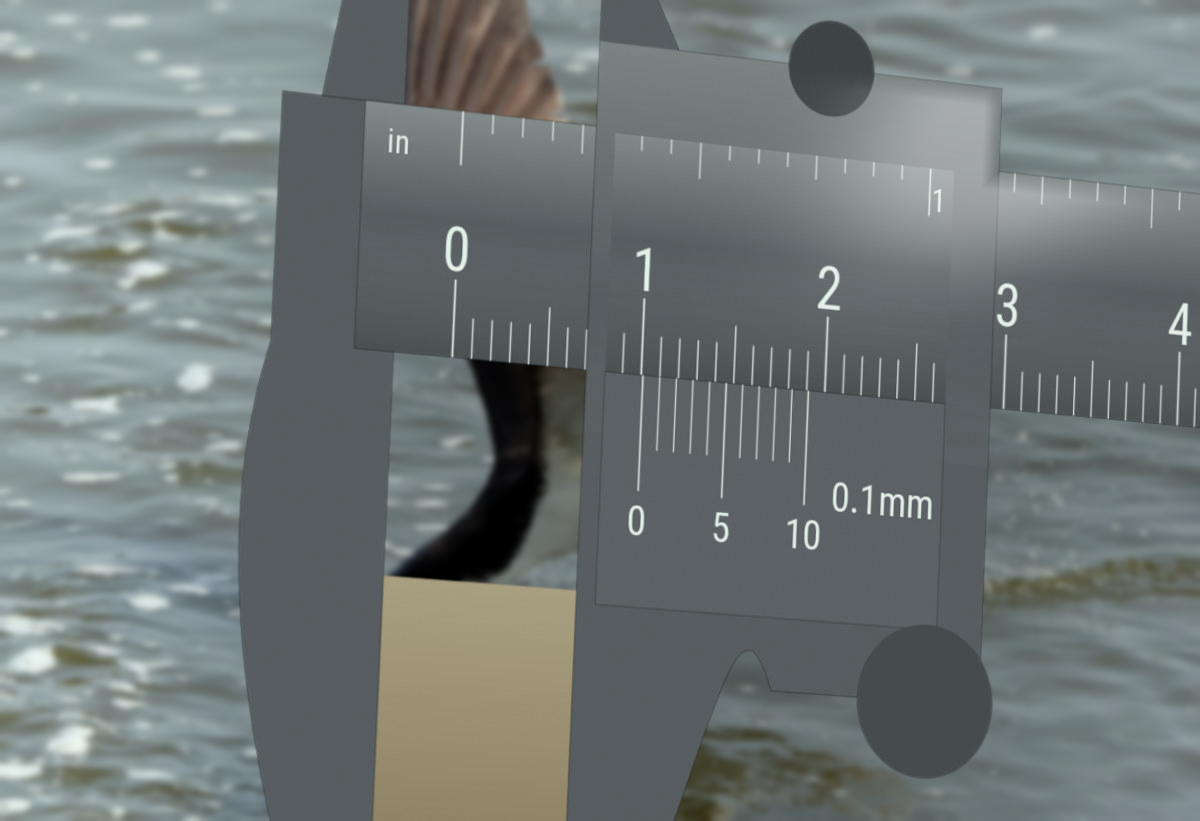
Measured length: 10.1 mm
